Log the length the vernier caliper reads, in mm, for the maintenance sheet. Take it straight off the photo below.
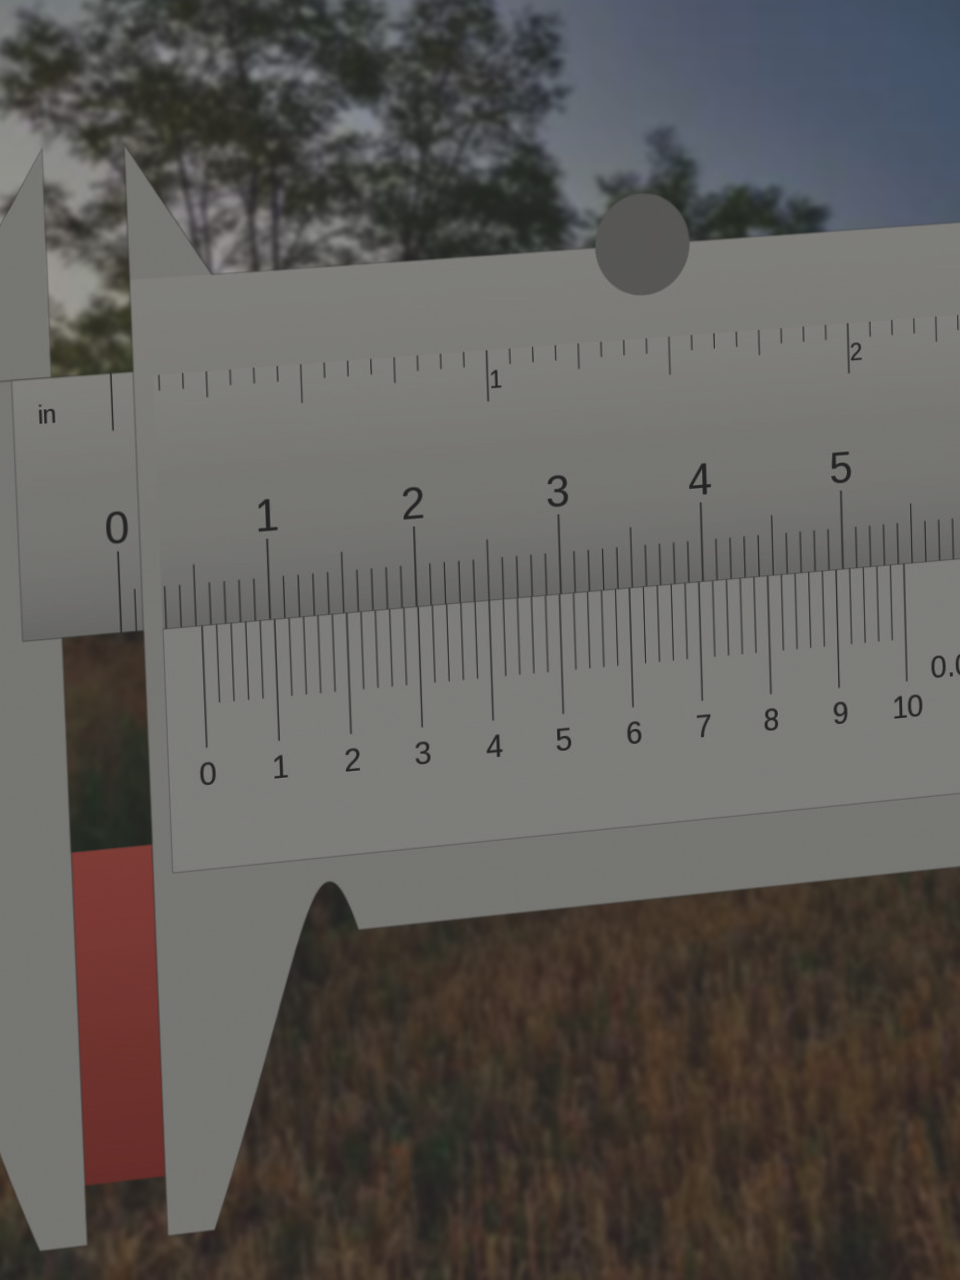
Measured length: 5.4 mm
